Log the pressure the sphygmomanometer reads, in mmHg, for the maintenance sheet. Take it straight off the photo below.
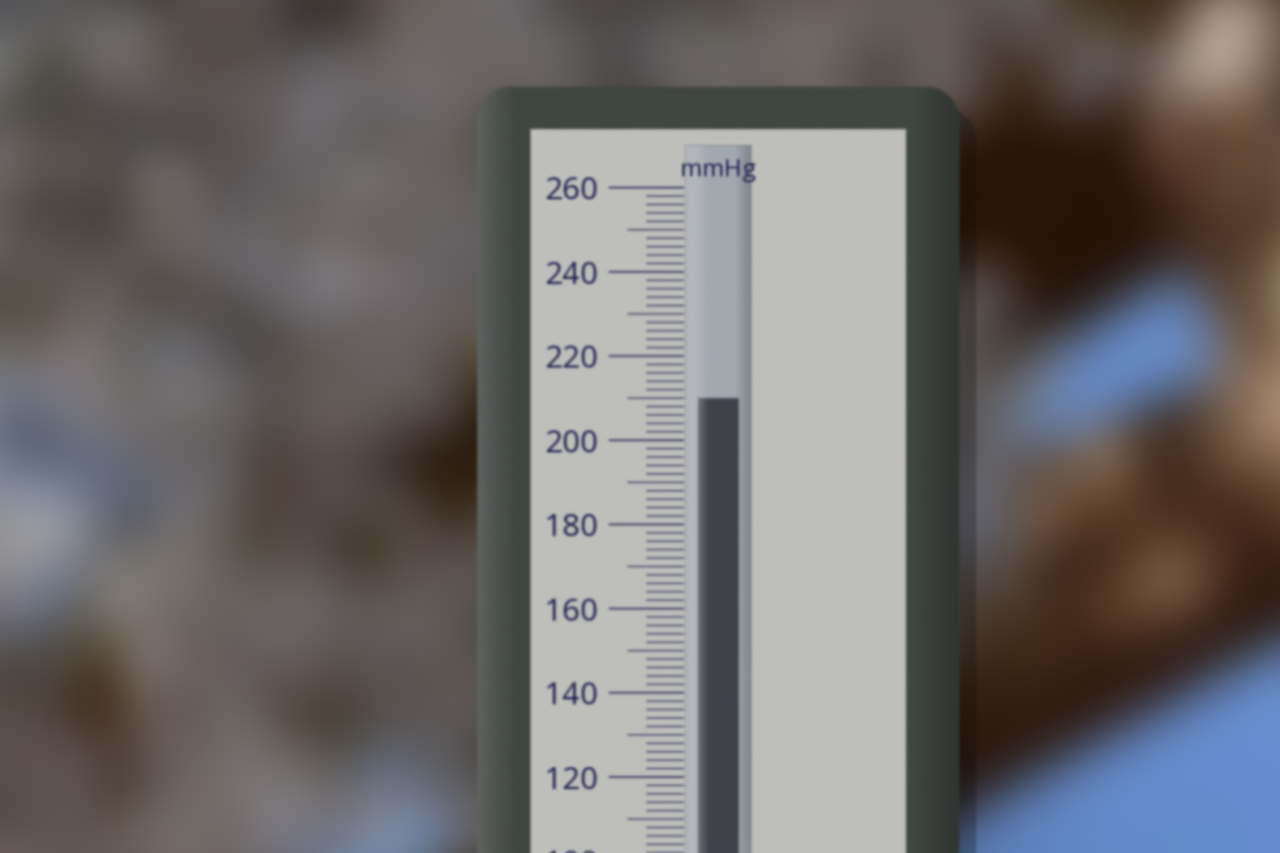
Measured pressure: 210 mmHg
